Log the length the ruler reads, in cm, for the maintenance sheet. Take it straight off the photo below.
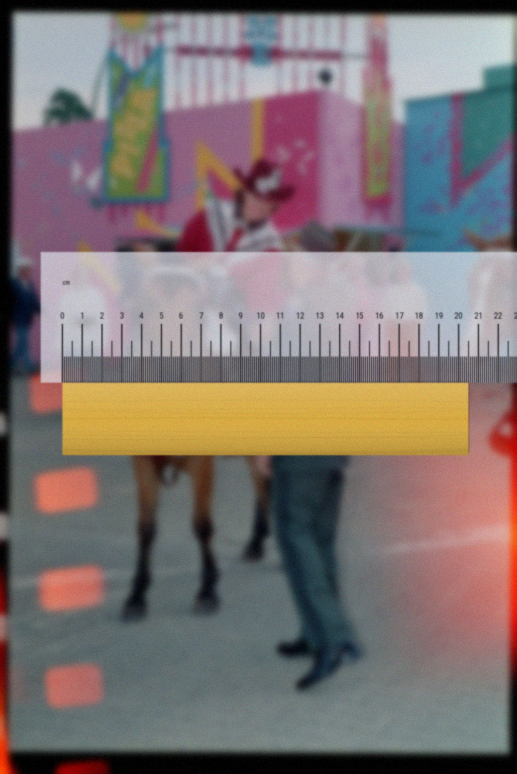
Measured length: 20.5 cm
